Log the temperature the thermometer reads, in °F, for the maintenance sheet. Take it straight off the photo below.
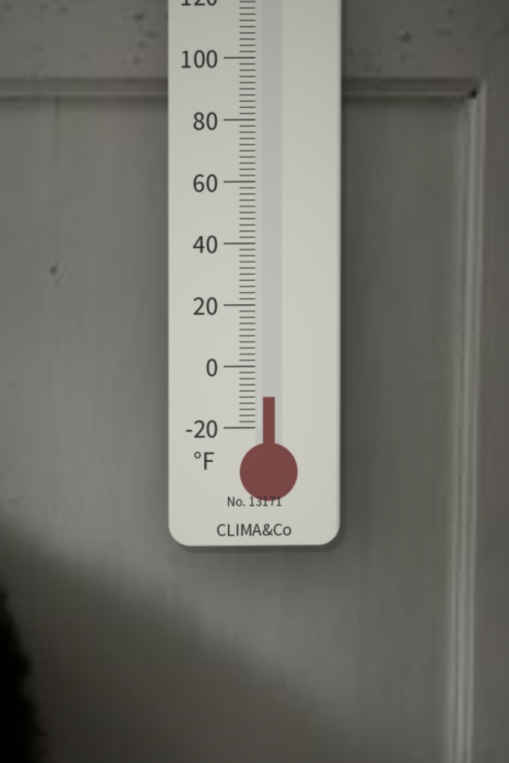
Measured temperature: -10 °F
